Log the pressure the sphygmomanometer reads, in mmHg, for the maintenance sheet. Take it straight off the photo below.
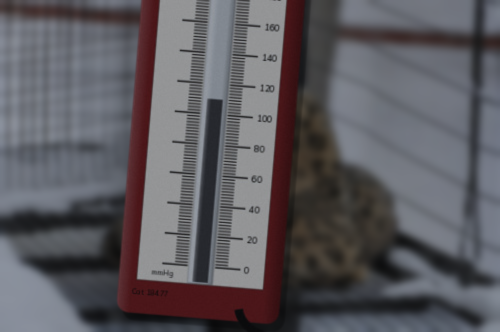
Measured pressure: 110 mmHg
